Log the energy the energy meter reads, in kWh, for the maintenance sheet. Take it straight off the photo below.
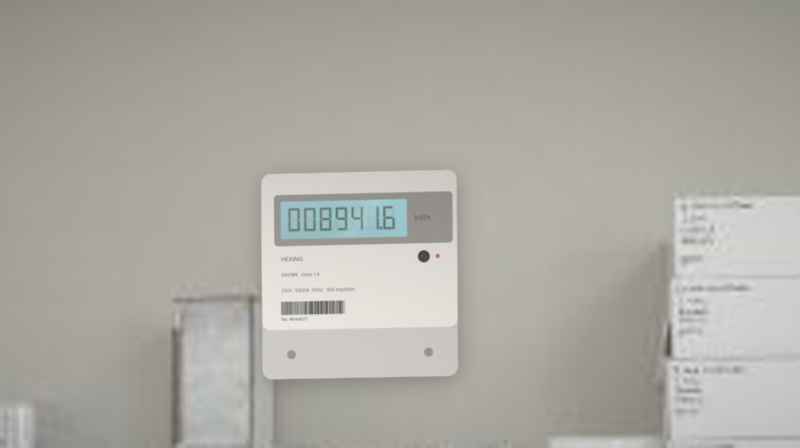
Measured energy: 8941.6 kWh
